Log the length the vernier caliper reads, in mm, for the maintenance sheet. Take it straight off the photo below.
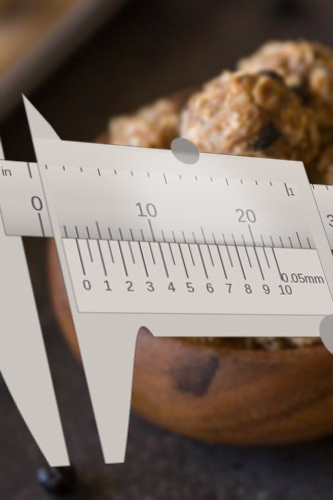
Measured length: 2.8 mm
